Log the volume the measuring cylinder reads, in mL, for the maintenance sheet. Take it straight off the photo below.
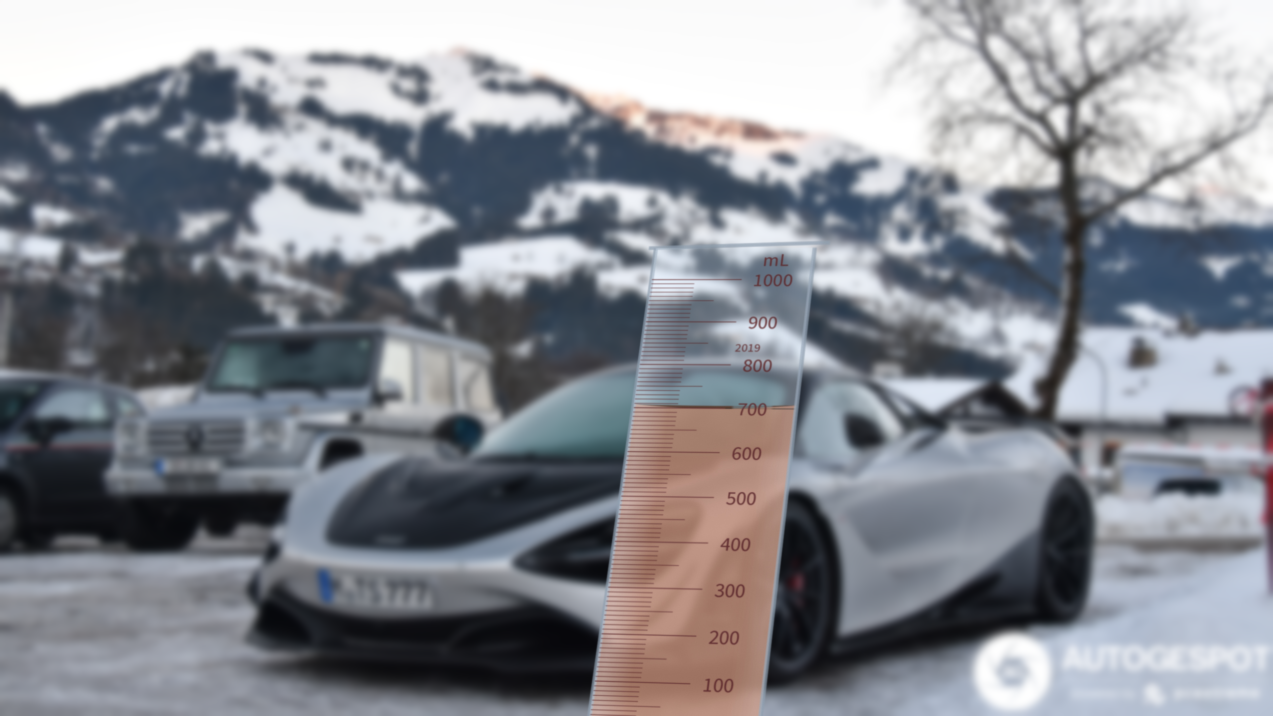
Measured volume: 700 mL
